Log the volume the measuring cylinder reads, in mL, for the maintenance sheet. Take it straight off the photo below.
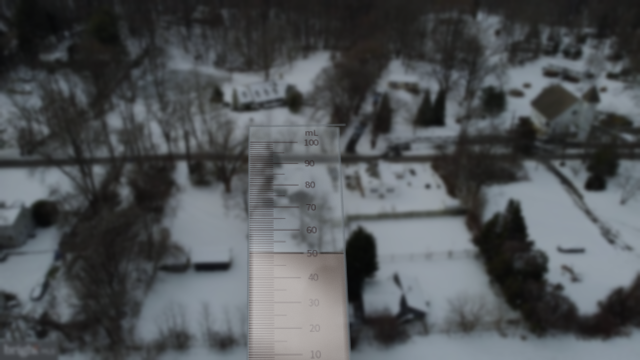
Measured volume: 50 mL
